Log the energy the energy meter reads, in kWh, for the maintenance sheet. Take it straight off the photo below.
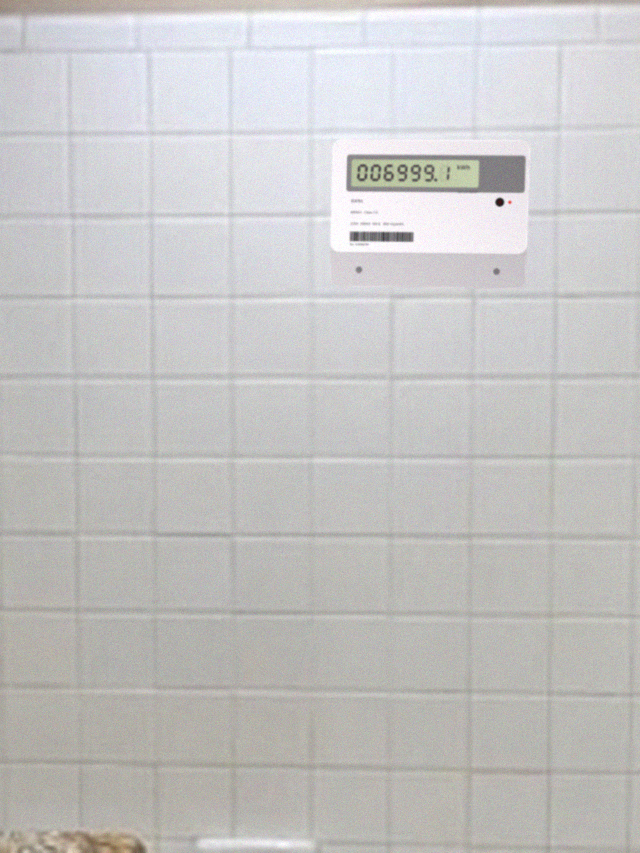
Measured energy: 6999.1 kWh
